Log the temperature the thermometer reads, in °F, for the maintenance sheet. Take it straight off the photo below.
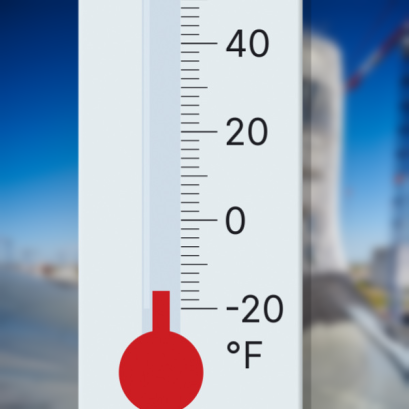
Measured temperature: -16 °F
